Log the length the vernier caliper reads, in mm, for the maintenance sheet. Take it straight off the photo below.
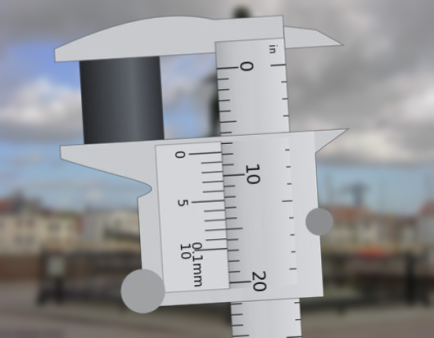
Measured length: 7.8 mm
